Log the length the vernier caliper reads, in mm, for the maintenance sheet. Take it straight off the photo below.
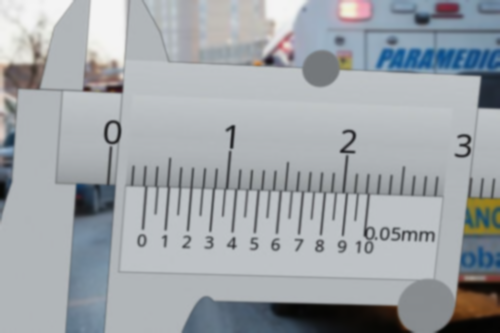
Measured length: 3.2 mm
